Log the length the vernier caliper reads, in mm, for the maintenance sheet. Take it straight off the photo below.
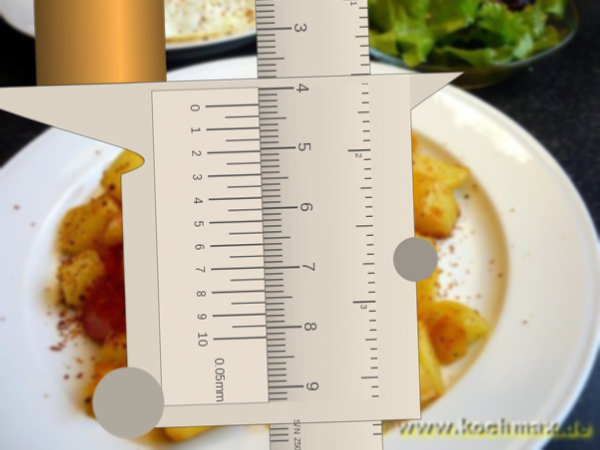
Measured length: 42.6 mm
